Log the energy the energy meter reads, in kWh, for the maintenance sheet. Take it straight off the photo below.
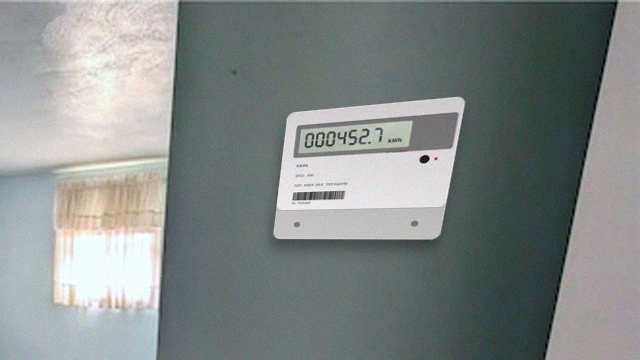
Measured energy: 452.7 kWh
